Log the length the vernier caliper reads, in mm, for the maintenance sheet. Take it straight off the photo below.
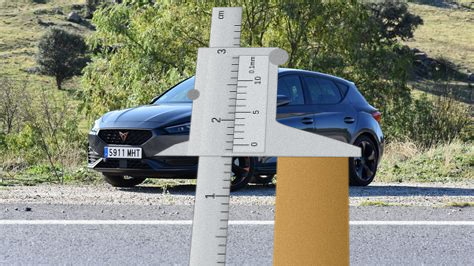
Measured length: 16.6 mm
